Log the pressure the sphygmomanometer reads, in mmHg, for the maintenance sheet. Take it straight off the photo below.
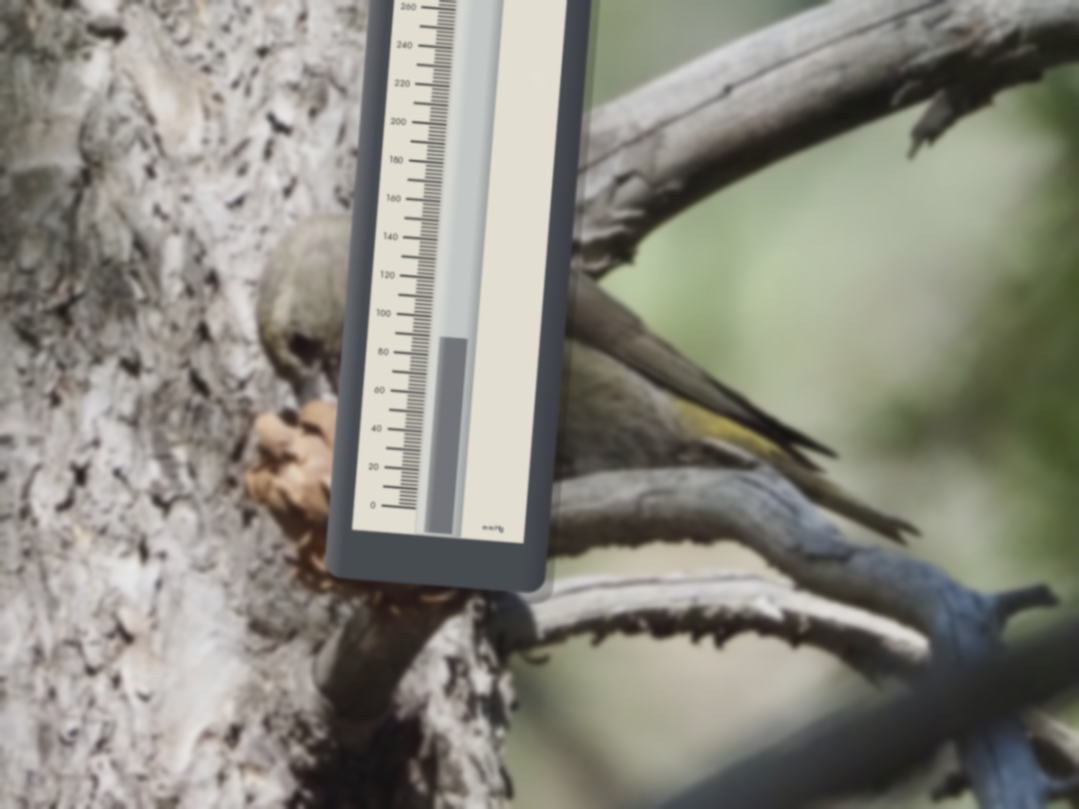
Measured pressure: 90 mmHg
